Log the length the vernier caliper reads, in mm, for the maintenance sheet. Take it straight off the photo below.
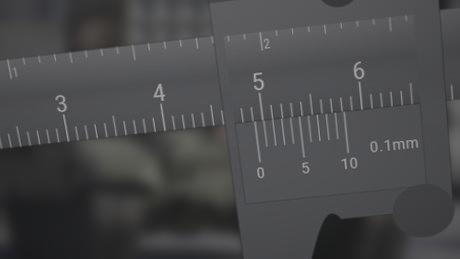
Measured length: 49.2 mm
